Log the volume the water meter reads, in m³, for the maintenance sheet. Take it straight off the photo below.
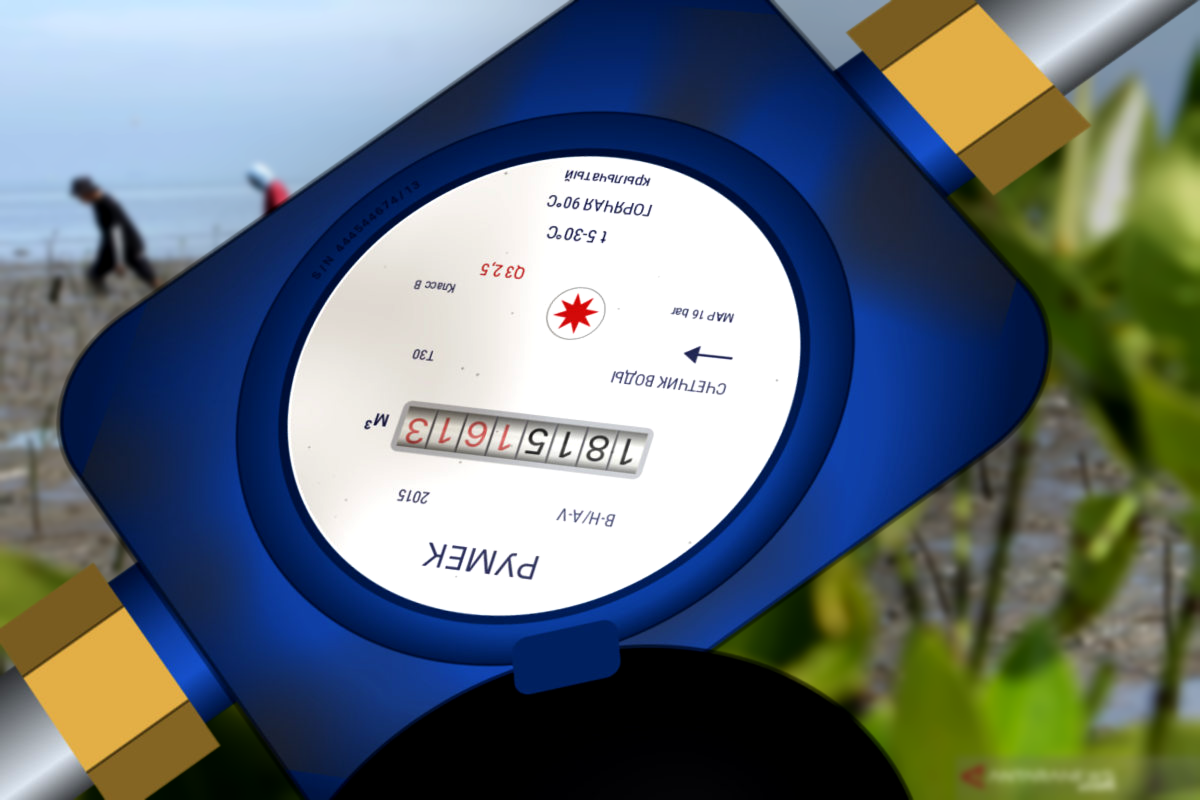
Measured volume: 1815.1613 m³
